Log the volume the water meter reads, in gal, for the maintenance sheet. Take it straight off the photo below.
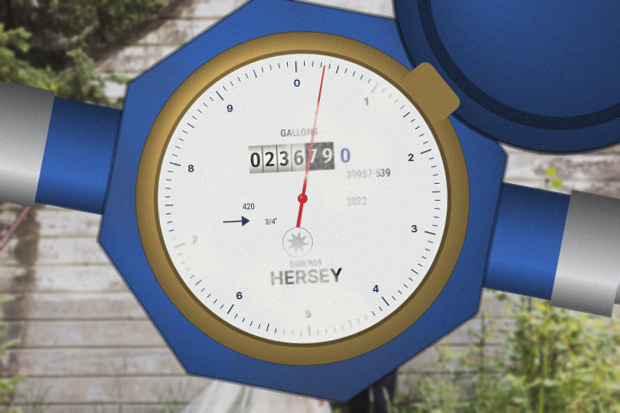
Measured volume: 236790.3 gal
